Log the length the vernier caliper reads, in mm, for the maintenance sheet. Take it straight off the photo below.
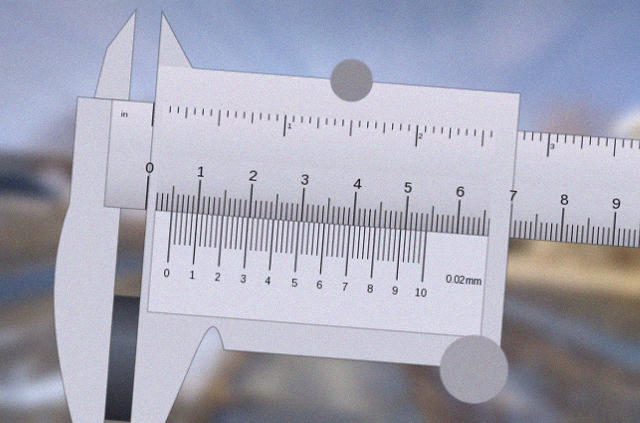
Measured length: 5.0 mm
